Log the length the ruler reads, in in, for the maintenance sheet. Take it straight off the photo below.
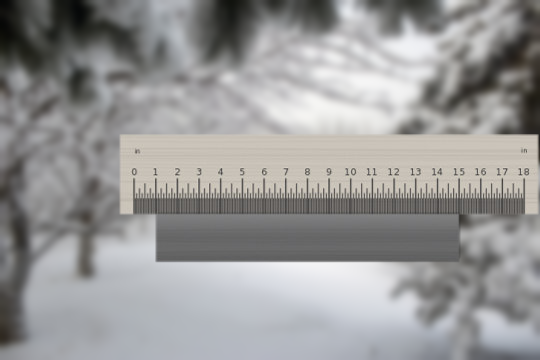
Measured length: 14 in
